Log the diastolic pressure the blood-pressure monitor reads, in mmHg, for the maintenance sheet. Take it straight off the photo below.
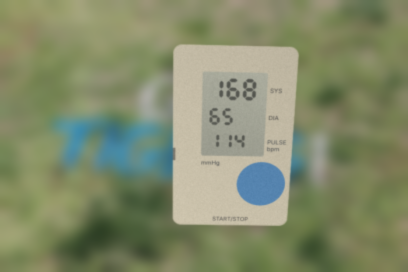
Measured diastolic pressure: 65 mmHg
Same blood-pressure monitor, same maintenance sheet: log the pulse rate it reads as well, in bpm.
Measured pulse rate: 114 bpm
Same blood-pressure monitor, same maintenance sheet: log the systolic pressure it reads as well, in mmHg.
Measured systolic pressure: 168 mmHg
